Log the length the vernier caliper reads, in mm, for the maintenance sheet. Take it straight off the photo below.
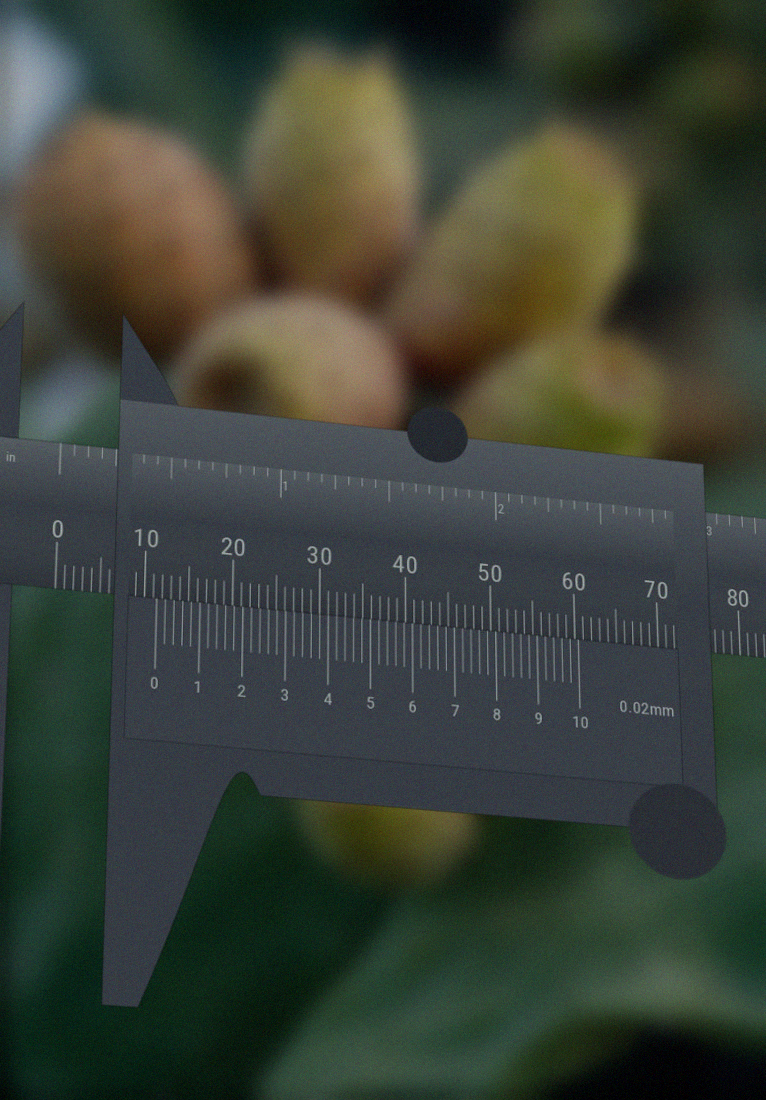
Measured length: 11.4 mm
